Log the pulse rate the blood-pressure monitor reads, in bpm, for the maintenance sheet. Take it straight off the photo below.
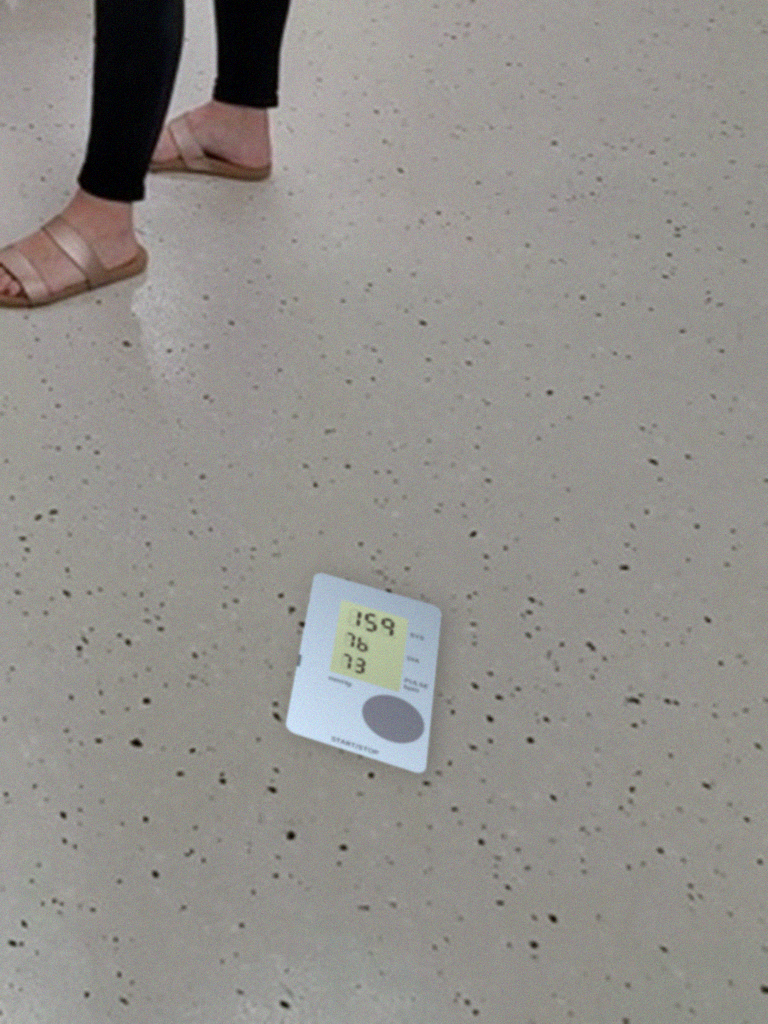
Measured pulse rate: 73 bpm
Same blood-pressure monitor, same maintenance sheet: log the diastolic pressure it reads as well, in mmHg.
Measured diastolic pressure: 76 mmHg
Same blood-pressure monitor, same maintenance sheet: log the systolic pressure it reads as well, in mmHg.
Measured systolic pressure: 159 mmHg
